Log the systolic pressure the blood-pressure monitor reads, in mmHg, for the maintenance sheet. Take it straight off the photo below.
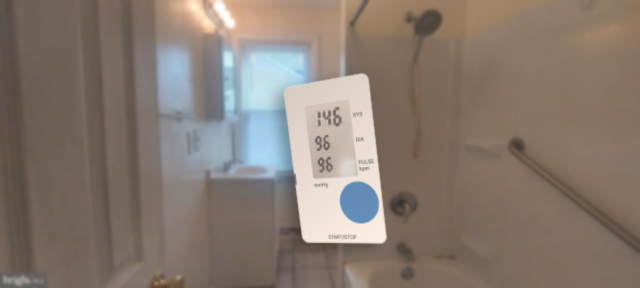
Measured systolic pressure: 146 mmHg
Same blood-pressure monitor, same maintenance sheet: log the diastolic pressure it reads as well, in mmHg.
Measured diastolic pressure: 96 mmHg
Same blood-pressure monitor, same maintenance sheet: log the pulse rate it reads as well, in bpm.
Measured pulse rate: 96 bpm
